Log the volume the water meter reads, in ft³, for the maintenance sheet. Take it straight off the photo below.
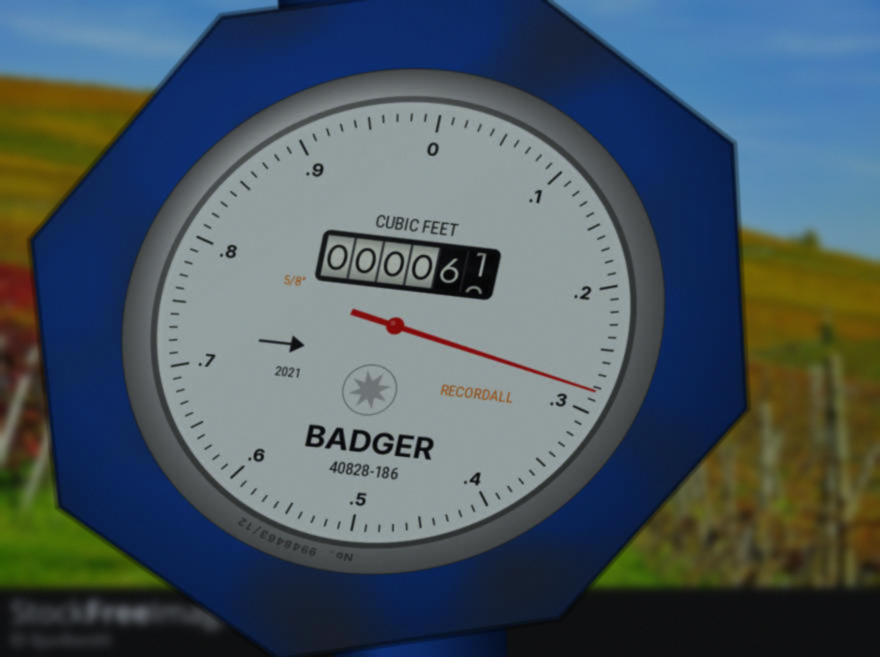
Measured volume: 61.28 ft³
